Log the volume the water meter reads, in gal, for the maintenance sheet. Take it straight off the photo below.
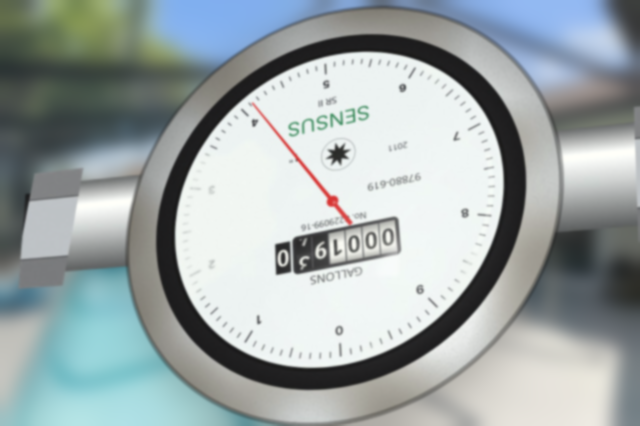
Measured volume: 1934.1 gal
